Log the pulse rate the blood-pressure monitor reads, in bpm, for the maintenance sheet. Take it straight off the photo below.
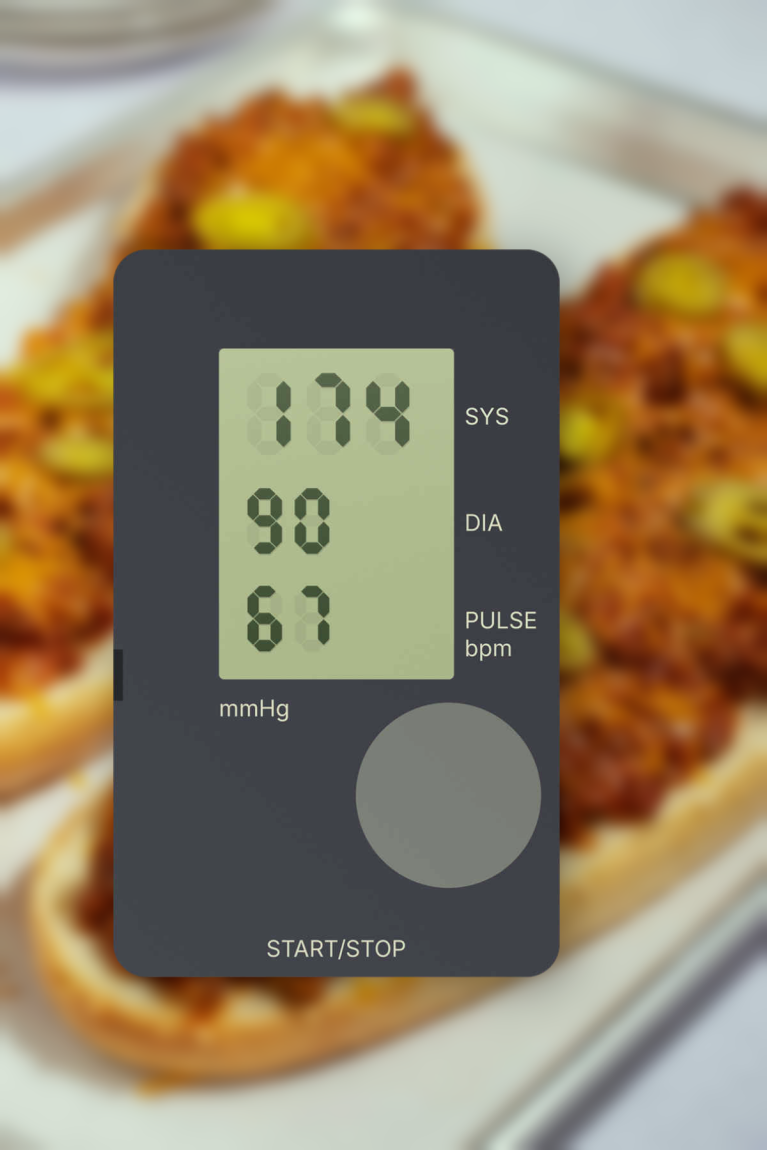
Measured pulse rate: 67 bpm
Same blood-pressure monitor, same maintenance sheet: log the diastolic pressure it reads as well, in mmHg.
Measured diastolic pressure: 90 mmHg
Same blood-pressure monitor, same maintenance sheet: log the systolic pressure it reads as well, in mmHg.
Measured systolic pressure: 174 mmHg
